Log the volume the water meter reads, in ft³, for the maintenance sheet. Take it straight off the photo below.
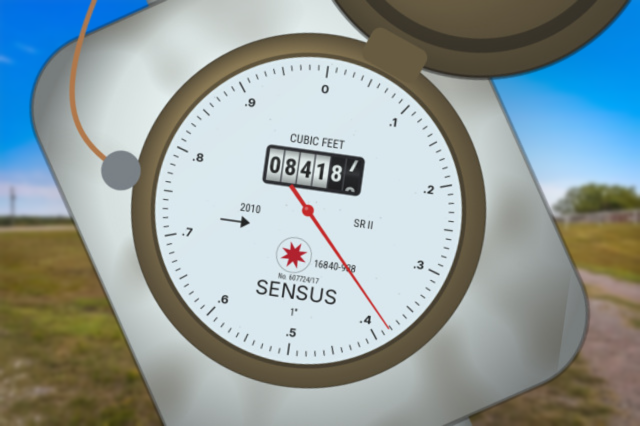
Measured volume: 84187.38 ft³
